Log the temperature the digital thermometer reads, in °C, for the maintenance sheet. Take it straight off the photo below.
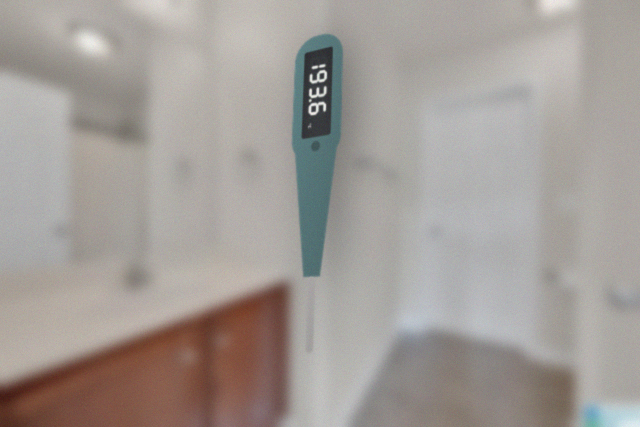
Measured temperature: 193.6 °C
